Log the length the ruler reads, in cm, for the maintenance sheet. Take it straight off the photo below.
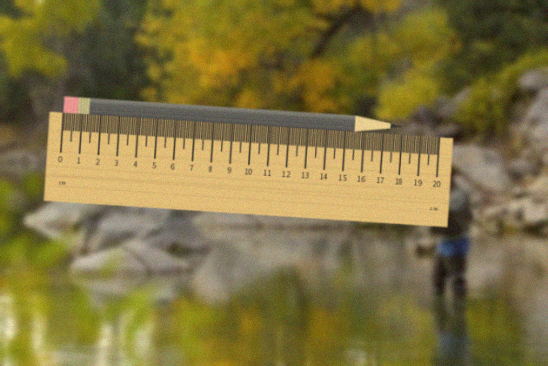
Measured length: 18 cm
